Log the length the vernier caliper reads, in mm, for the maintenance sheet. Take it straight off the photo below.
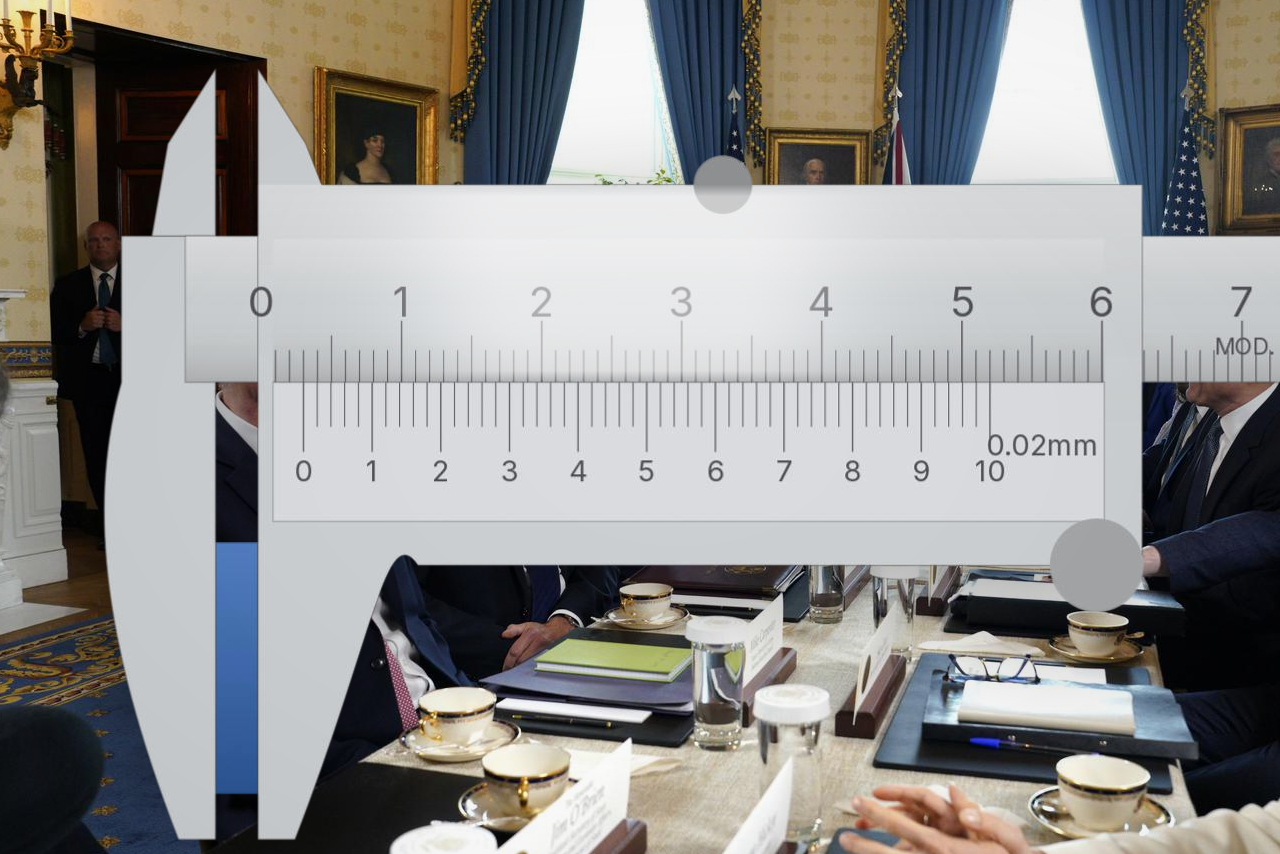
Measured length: 3.0 mm
